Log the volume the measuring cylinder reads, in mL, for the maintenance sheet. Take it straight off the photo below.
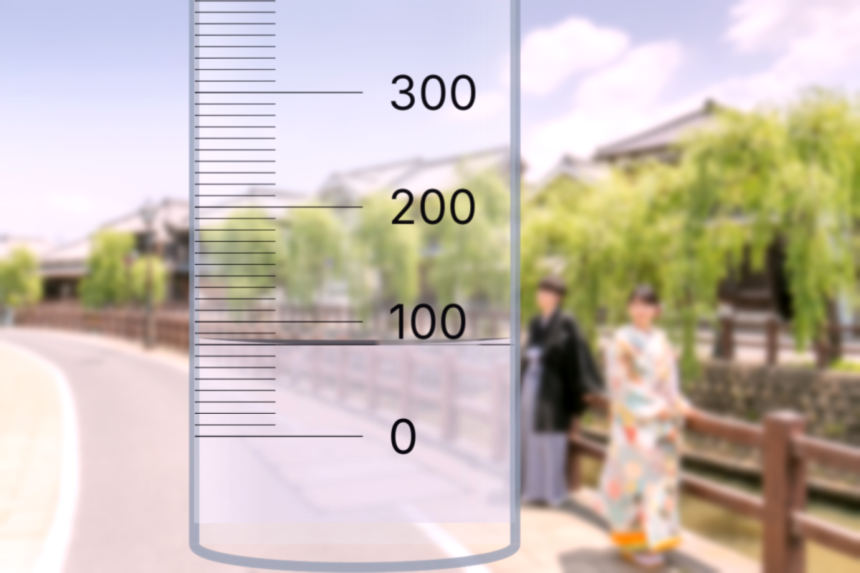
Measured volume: 80 mL
